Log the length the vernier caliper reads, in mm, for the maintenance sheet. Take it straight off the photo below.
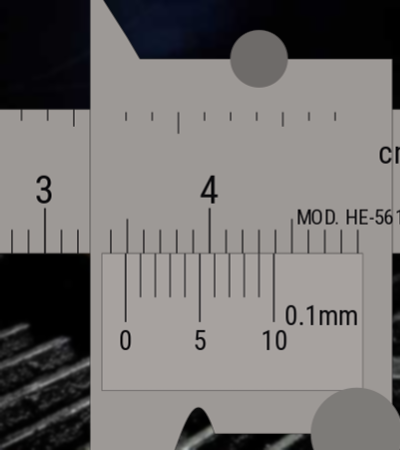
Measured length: 34.9 mm
